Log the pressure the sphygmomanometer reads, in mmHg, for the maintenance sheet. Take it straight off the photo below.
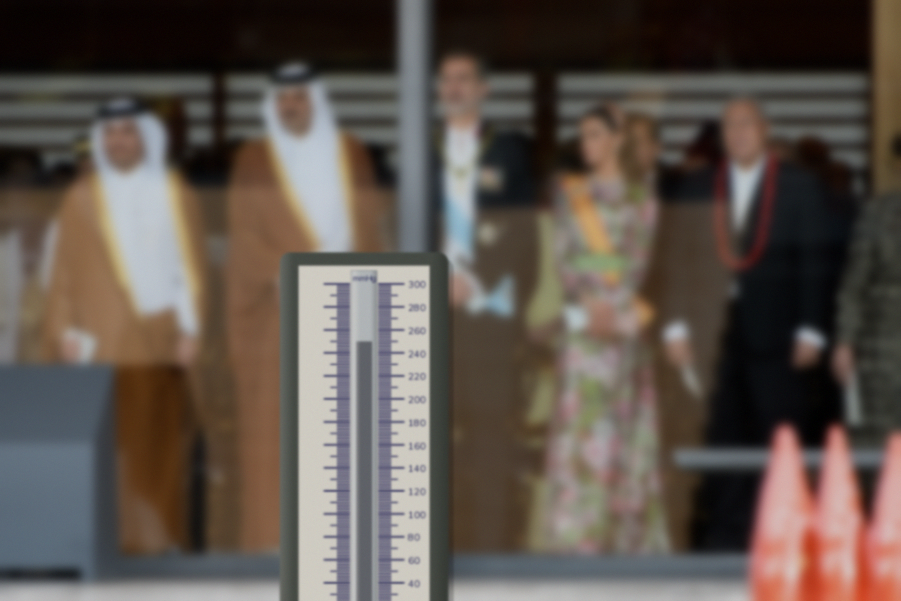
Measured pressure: 250 mmHg
